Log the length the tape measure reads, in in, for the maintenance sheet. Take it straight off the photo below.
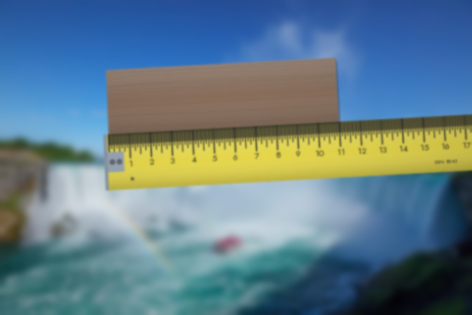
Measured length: 11 in
